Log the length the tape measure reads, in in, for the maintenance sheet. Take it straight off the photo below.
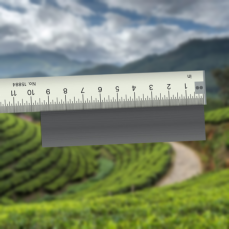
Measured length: 9.5 in
